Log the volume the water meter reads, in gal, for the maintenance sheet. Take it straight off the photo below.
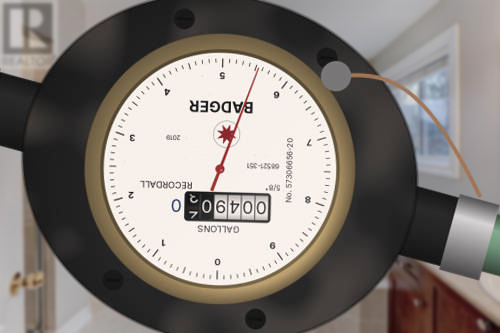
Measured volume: 49025.5 gal
